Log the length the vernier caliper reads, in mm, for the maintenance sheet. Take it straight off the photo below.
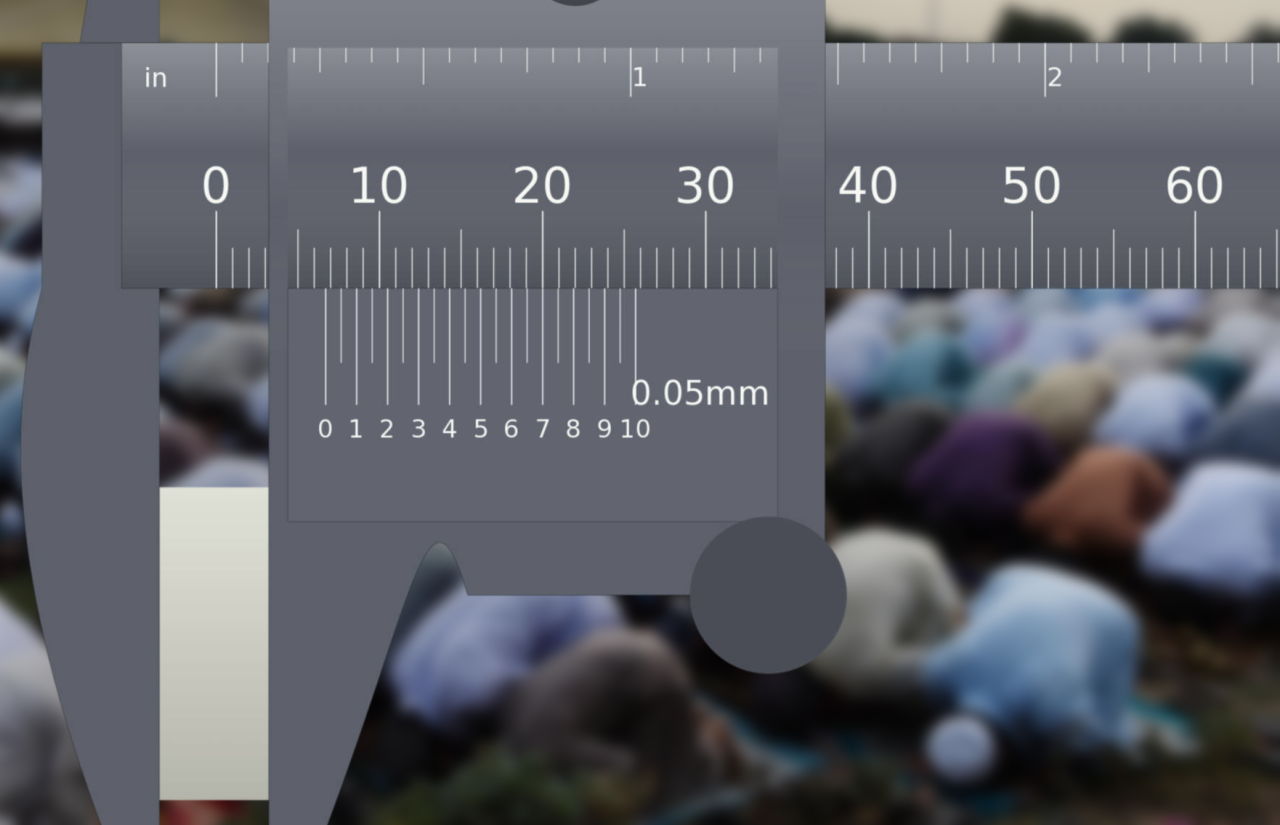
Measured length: 6.7 mm
